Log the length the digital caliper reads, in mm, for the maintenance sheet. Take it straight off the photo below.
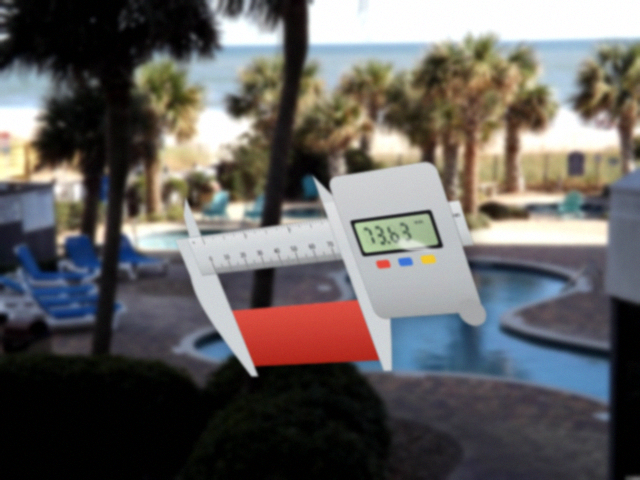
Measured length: 73.63 mm
